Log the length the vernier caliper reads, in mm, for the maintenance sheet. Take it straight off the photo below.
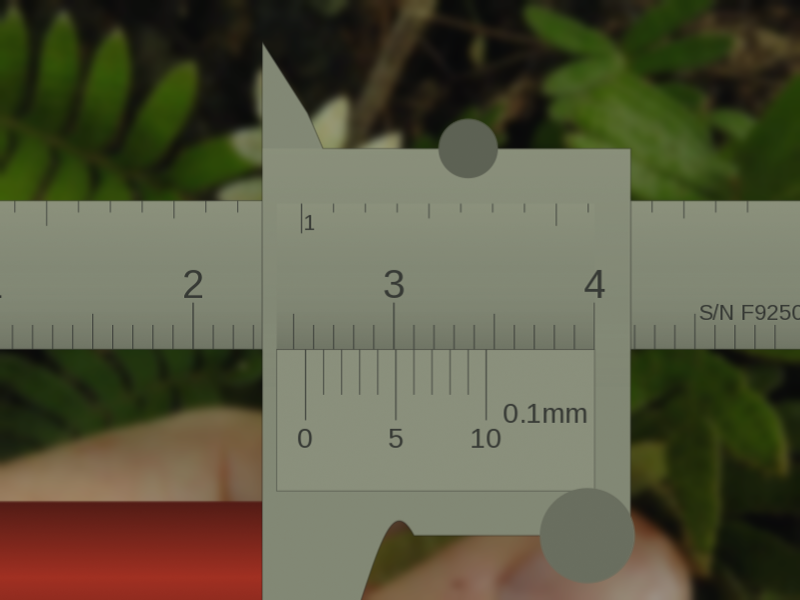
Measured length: 25.6 mm
